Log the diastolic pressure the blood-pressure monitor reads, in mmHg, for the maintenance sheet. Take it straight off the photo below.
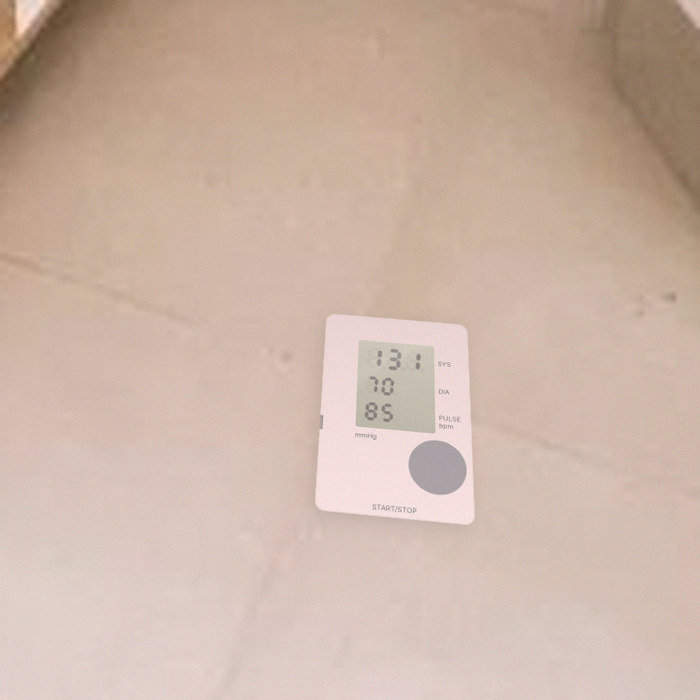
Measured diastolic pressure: 70 mmHg
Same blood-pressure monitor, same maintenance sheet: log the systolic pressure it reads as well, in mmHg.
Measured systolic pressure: 131 mmHg
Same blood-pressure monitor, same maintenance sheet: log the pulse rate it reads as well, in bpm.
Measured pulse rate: 85 bpm
